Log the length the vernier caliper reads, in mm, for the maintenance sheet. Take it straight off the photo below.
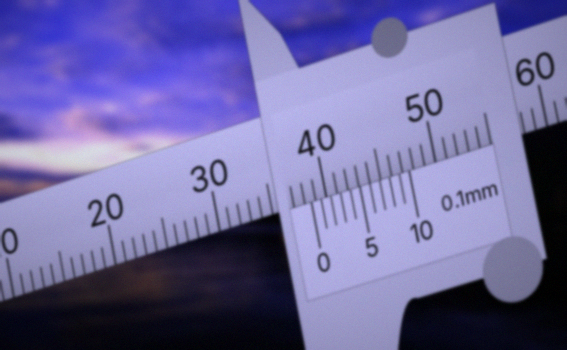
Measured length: 38.6 mm
